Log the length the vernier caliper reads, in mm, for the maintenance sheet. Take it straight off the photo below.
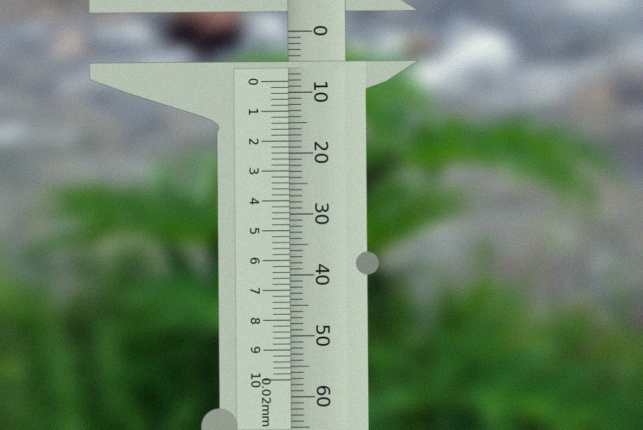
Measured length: 8.2 mm
